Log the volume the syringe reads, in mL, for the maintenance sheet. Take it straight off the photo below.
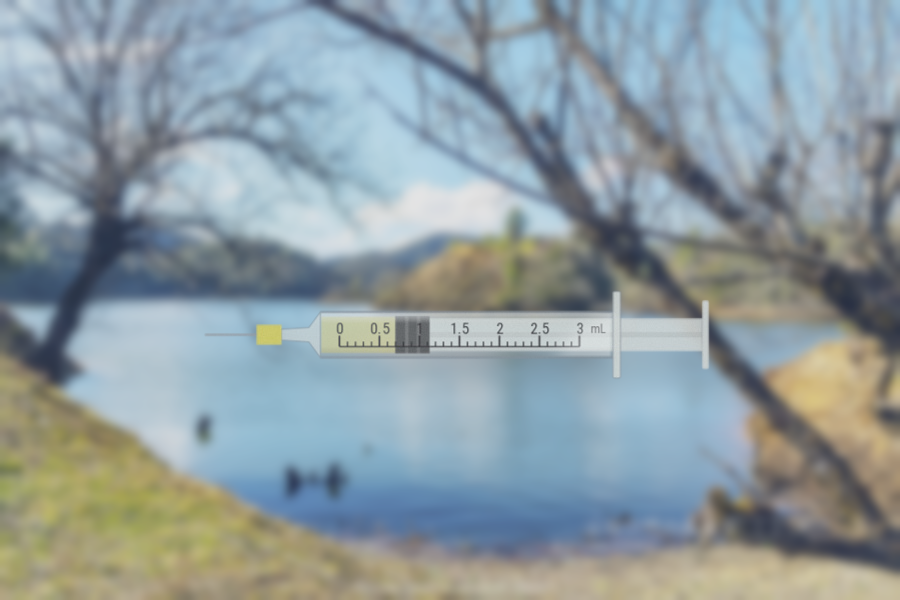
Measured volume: 0.7 mL
